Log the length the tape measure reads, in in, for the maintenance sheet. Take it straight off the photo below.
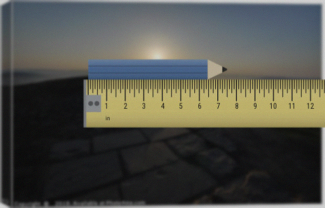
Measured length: 7.5 in
